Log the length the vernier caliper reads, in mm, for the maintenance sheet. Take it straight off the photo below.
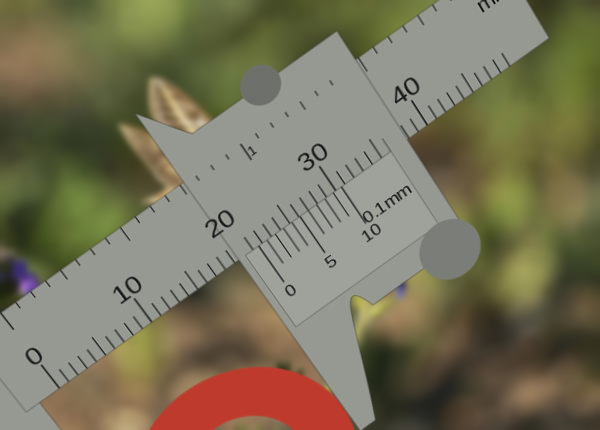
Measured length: 21.6 mm
